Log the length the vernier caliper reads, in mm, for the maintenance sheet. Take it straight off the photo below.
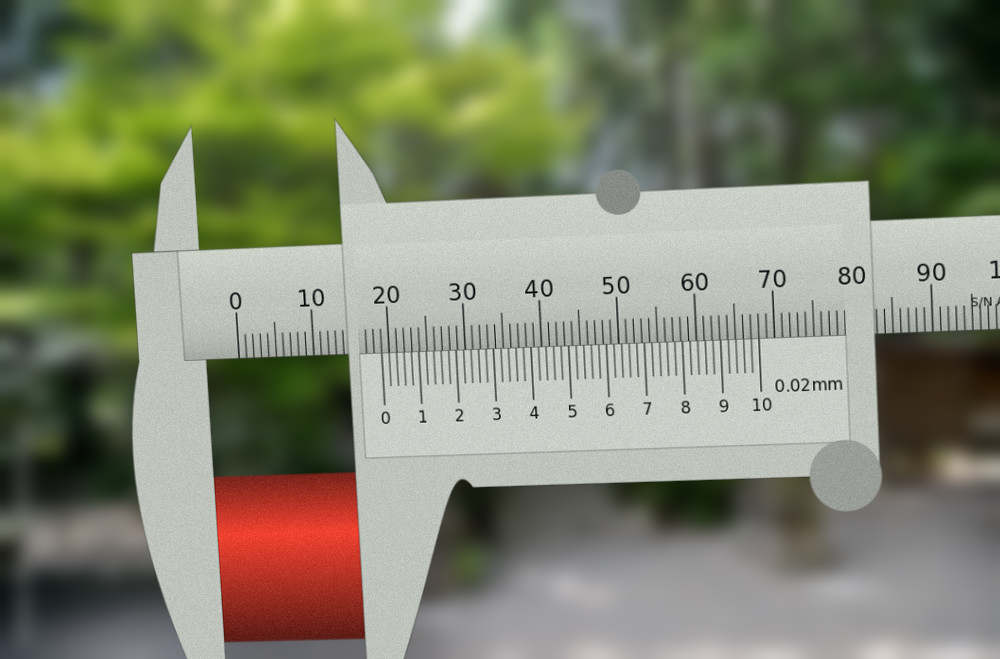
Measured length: 19.0 mm
